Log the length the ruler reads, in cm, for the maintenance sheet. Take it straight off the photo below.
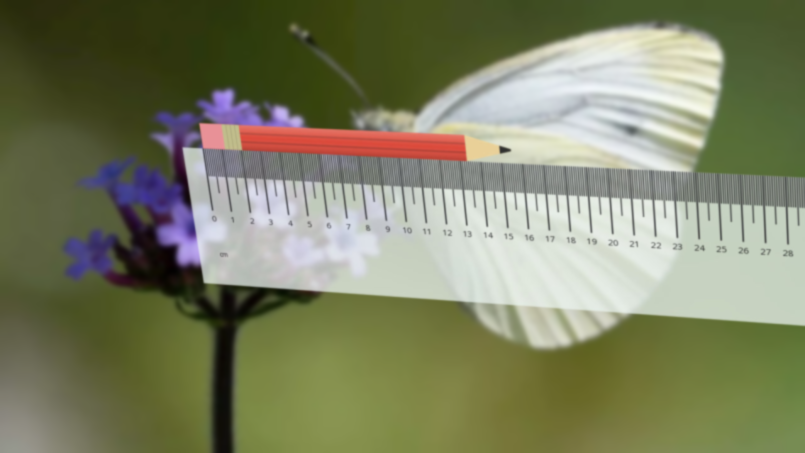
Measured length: 15.5 cm
